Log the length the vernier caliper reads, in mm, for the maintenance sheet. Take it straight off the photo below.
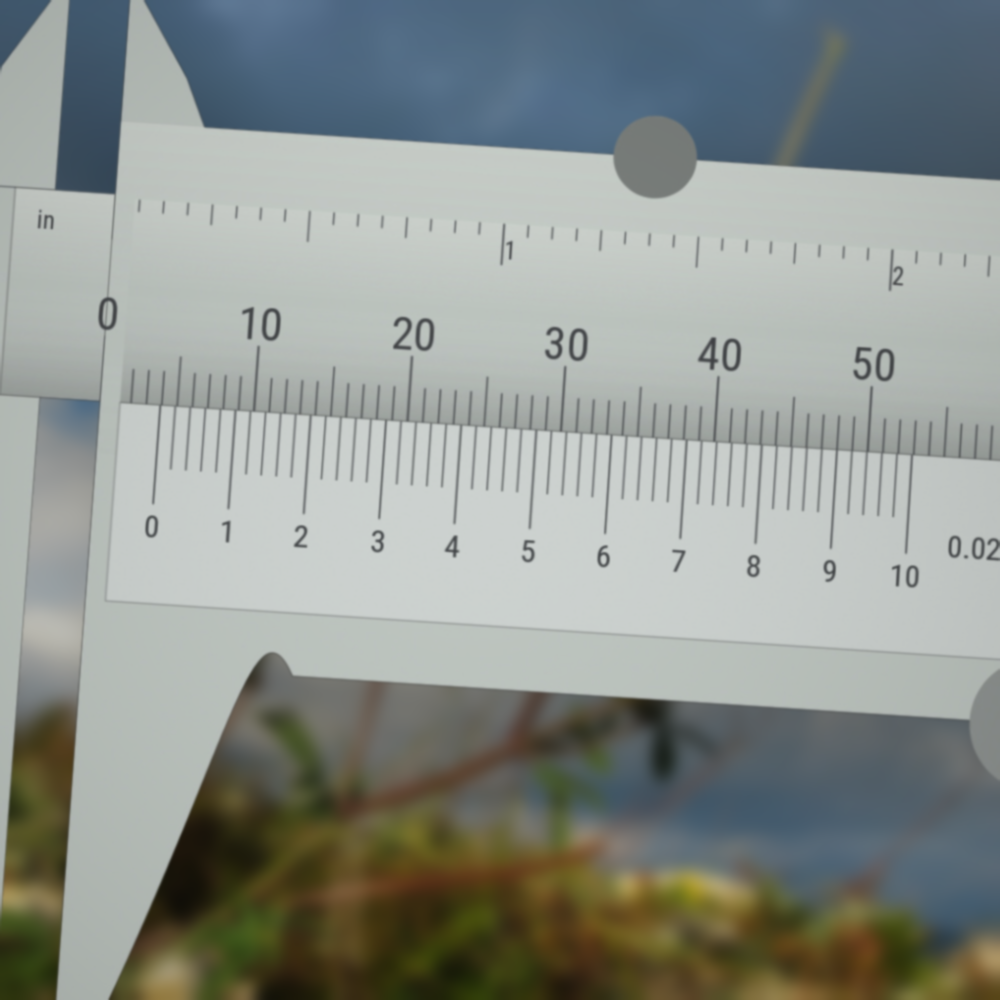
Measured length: 3.9 mm
